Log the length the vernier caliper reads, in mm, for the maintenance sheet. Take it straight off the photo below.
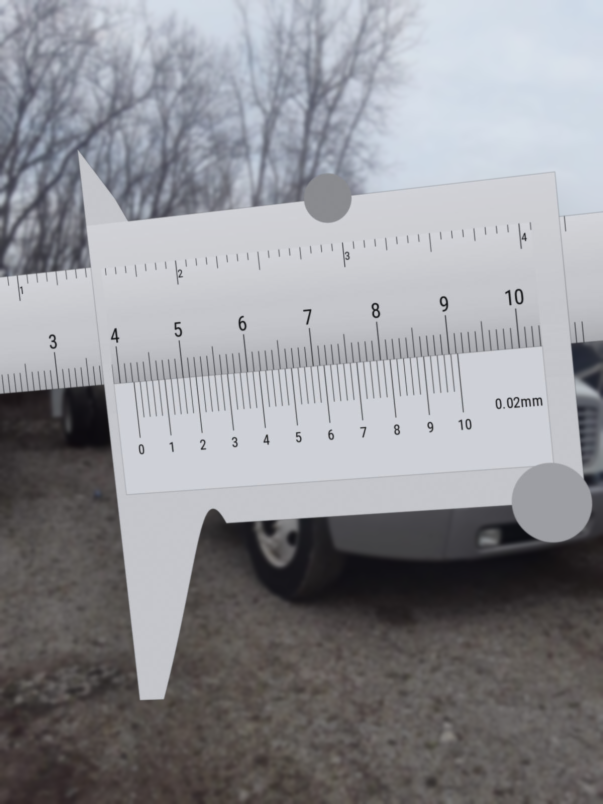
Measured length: 42.2 mm
